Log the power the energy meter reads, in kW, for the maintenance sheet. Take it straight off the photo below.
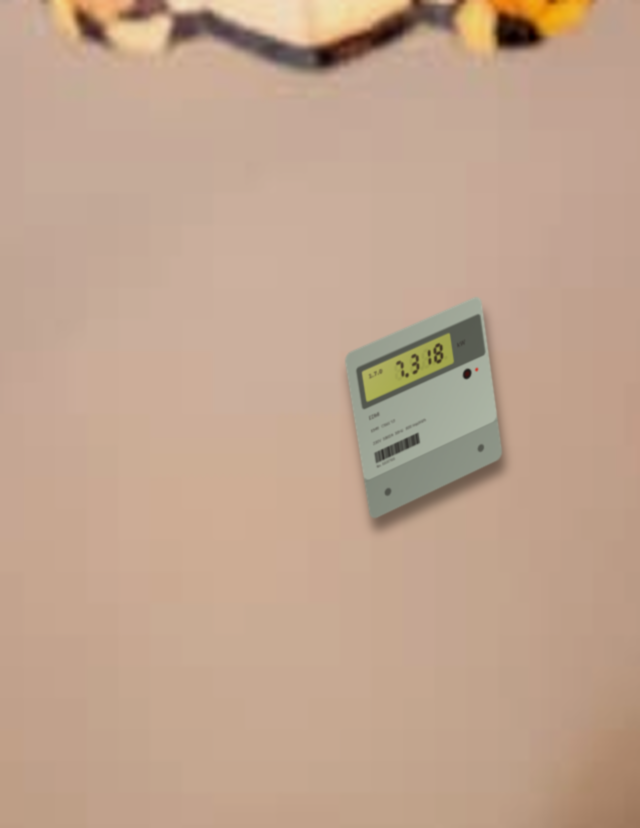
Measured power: 7.318 kW
